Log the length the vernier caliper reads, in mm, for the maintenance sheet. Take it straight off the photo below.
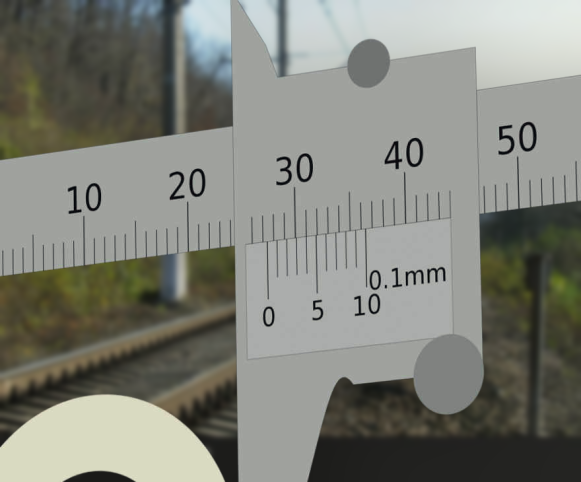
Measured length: 27.4 mm
